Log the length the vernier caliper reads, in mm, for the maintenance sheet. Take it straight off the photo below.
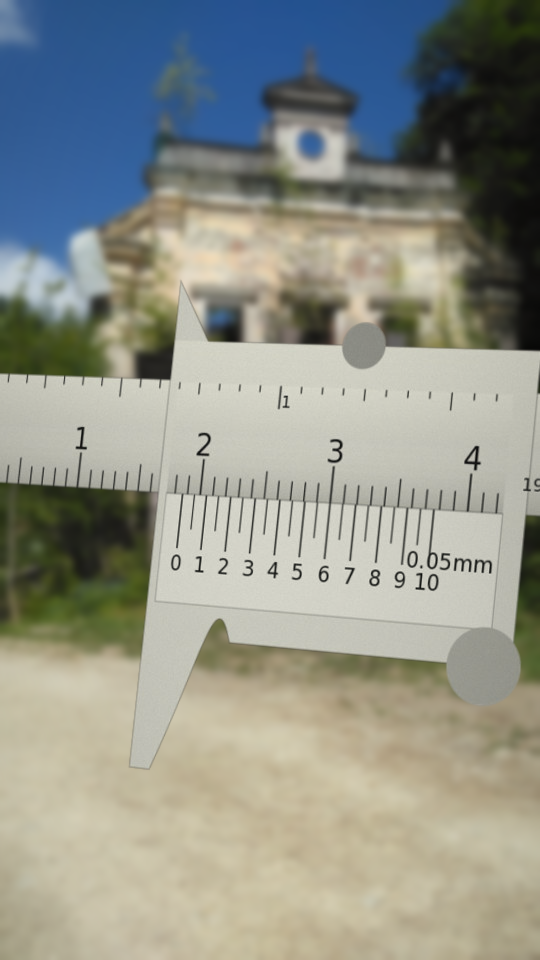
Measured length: 18.6 mm
